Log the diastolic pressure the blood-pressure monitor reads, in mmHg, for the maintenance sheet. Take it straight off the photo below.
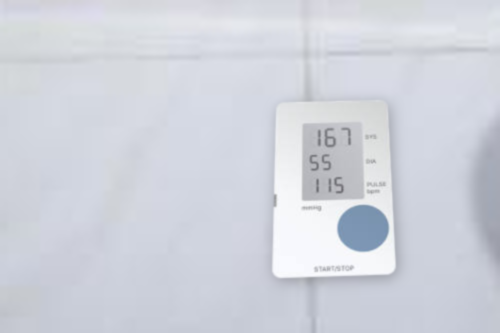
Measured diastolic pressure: 55 mmHg
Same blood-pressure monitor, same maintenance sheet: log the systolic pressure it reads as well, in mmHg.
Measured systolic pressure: 167 mmHg
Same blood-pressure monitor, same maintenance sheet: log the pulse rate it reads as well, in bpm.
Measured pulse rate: 115 bpm
